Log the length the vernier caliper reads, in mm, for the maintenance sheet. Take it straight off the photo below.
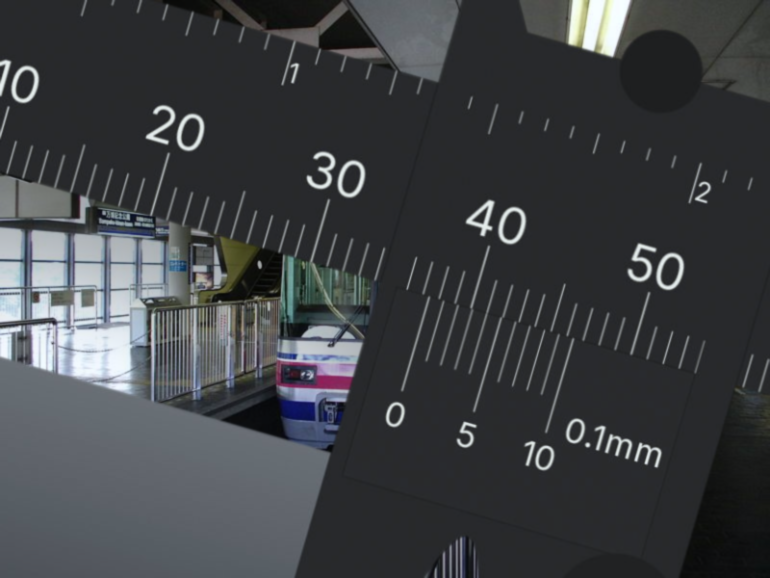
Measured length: 37.4 mm
